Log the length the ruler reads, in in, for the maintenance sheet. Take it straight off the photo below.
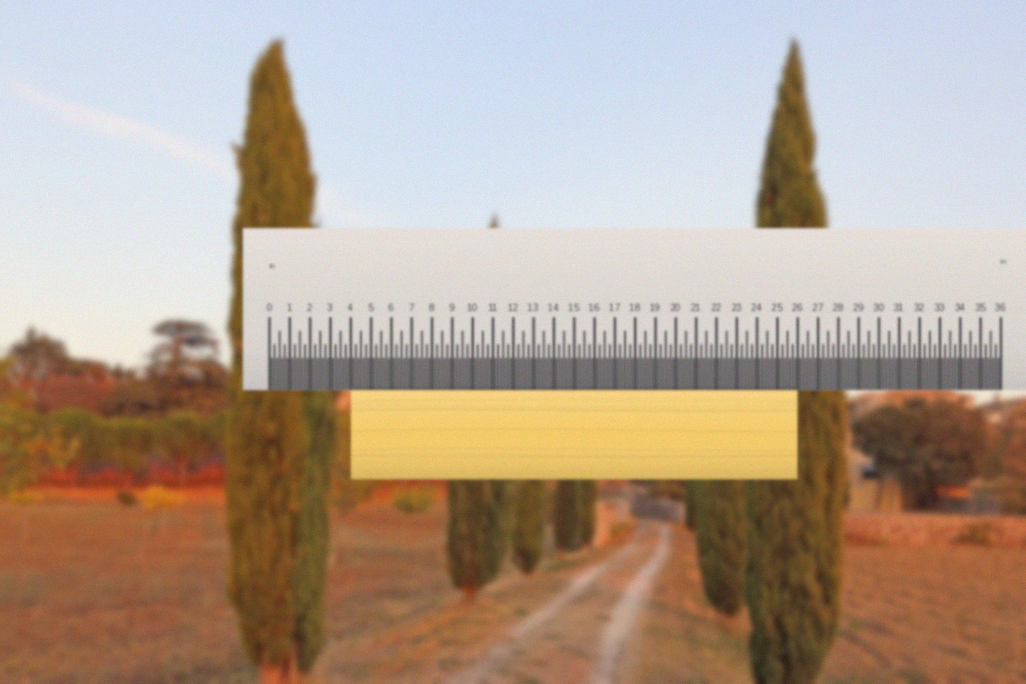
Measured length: 22 in
